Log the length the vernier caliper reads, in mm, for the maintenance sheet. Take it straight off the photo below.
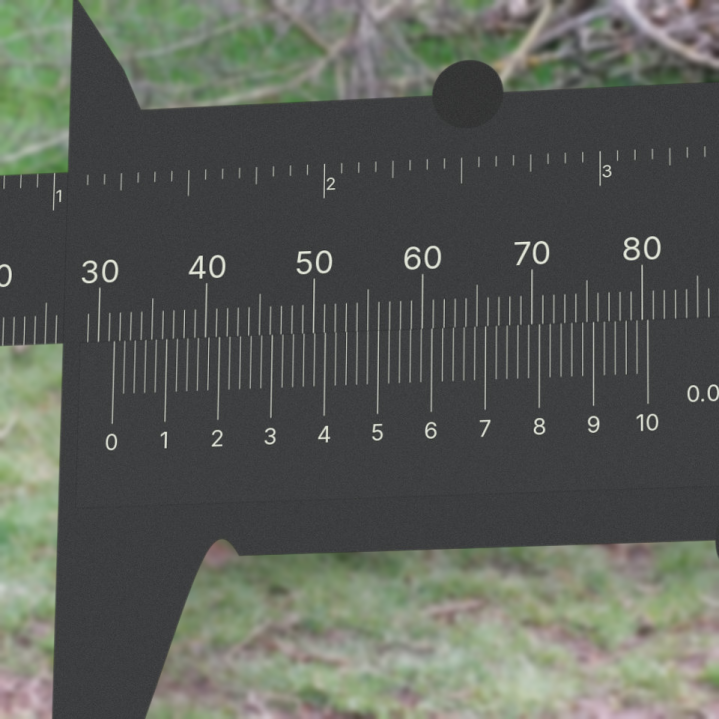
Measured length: 31.5 mm
